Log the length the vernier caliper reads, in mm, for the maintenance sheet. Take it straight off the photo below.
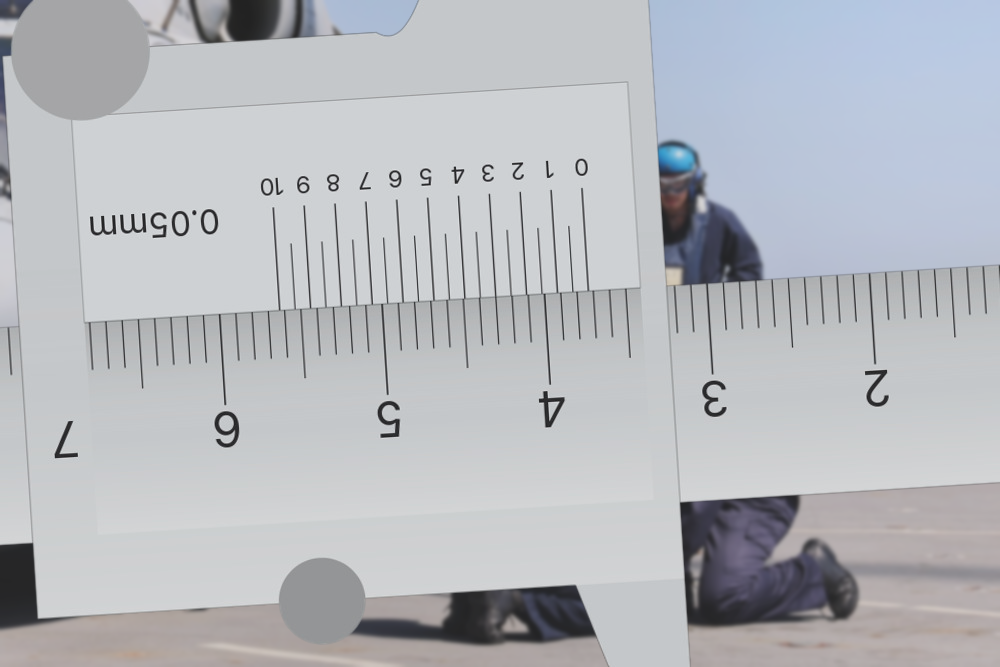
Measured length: 37.3 mm
